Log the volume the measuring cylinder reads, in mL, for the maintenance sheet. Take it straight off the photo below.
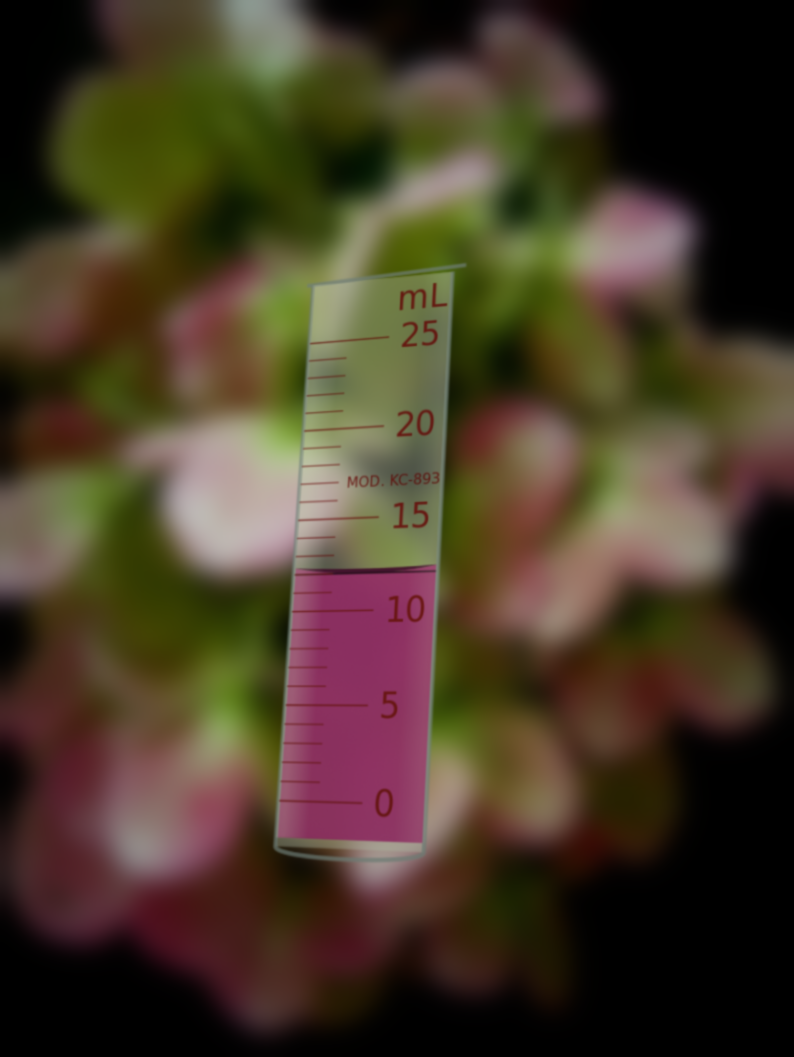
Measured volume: 12 mL
